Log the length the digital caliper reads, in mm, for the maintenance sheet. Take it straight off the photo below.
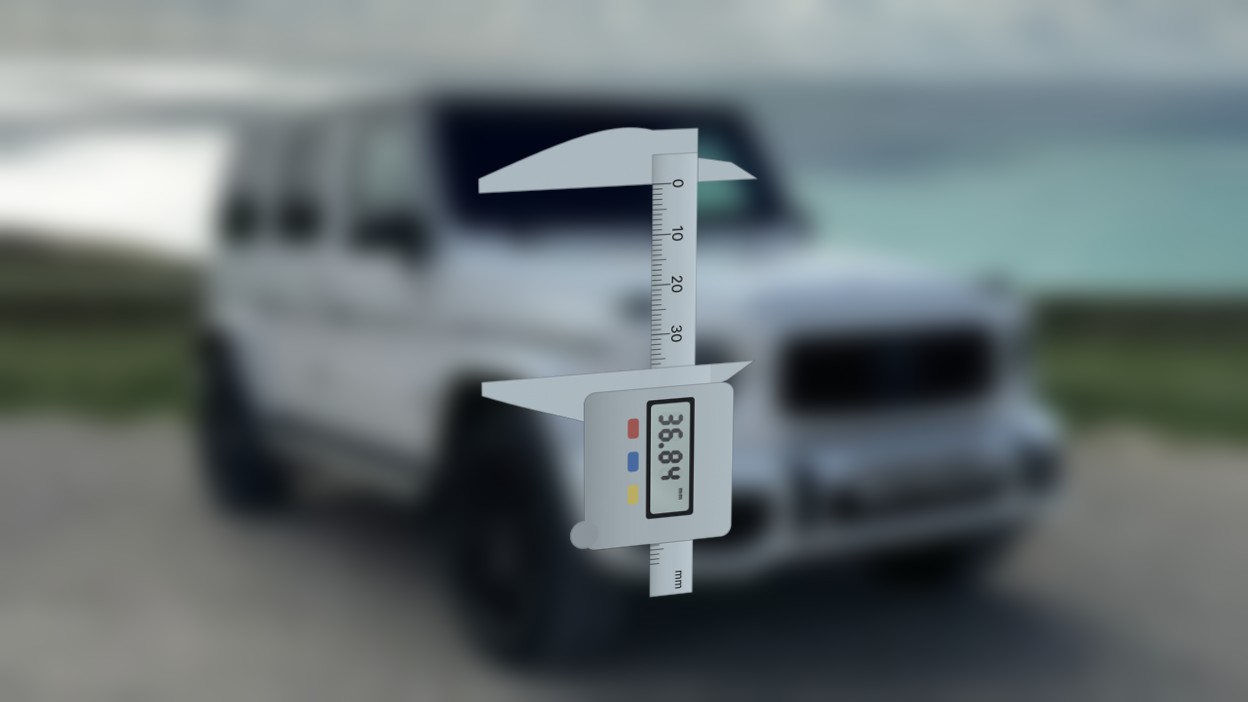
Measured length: 36.84 mm
